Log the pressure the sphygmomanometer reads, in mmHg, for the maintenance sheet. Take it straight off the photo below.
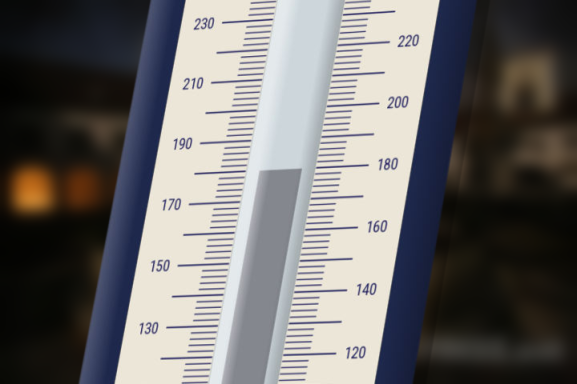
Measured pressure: 180 mmHg
